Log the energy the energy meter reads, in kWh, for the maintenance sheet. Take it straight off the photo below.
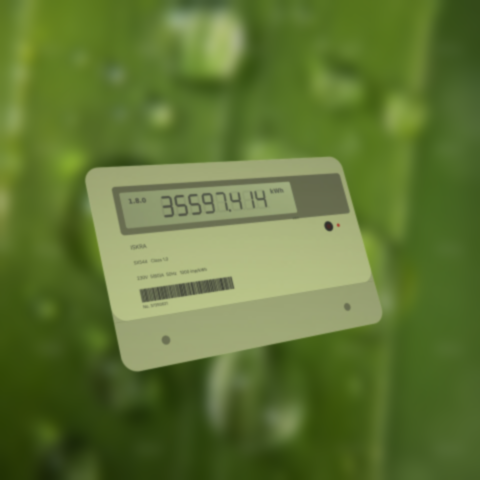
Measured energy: 35597.414 kWh
